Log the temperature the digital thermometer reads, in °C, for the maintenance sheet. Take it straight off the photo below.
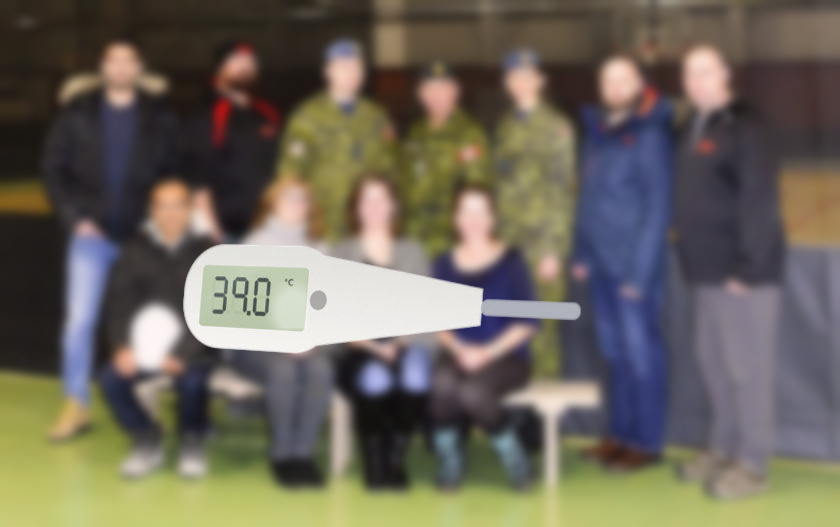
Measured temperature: 39.0 °C
